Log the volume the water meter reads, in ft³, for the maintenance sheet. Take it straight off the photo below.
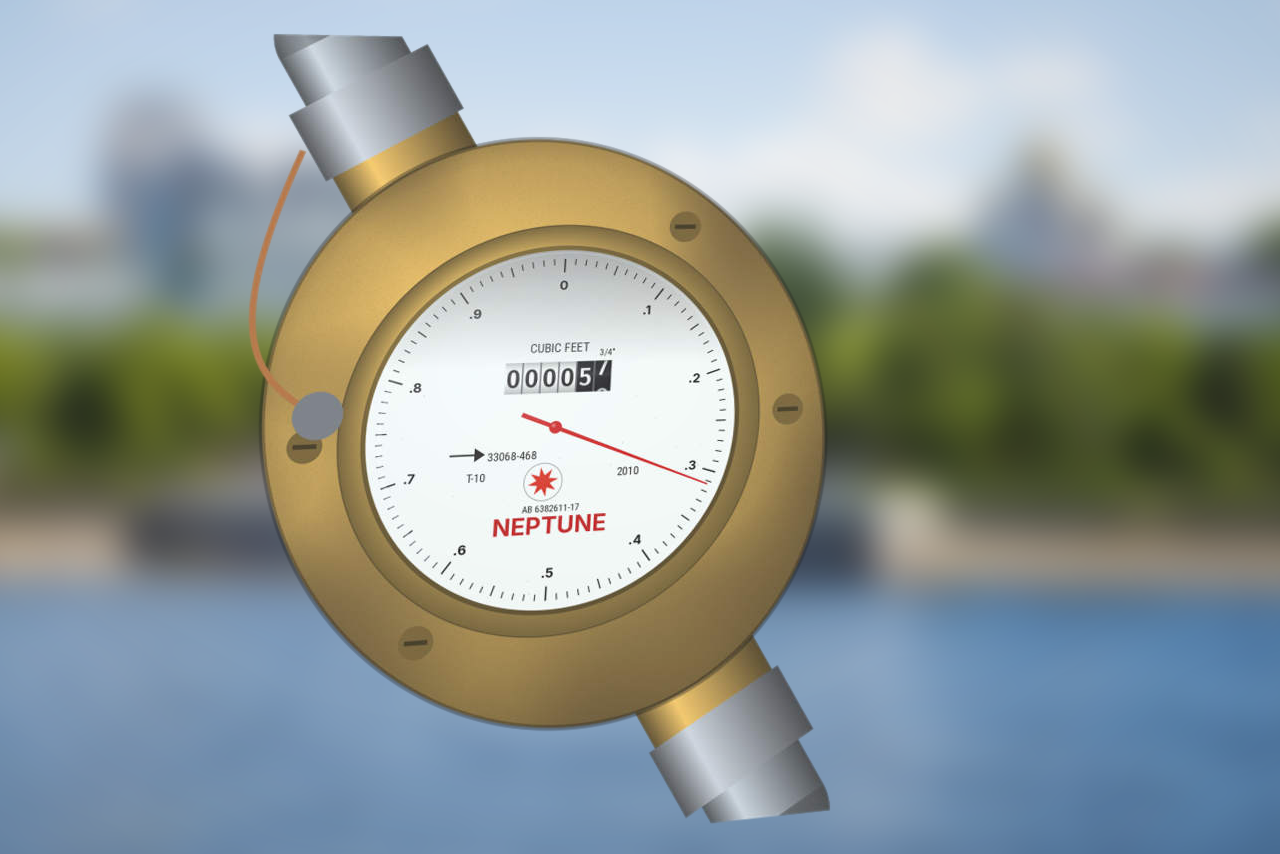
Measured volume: 57.31 ft³
